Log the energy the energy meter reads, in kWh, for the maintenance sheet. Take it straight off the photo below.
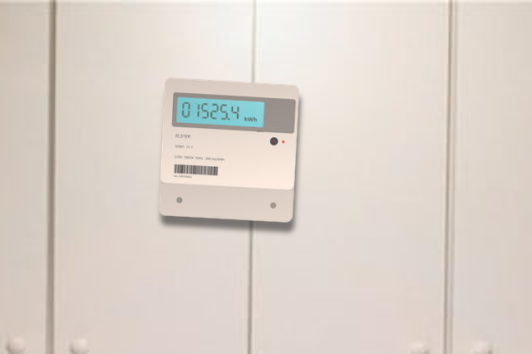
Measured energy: 1525.4 kWh
